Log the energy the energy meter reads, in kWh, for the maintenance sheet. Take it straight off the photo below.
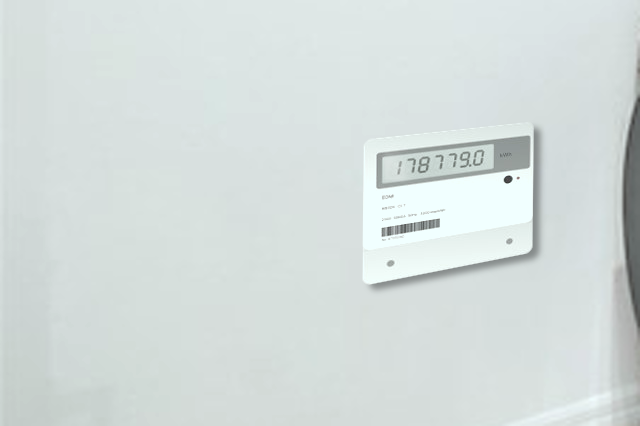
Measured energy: 178779.0 kWh
